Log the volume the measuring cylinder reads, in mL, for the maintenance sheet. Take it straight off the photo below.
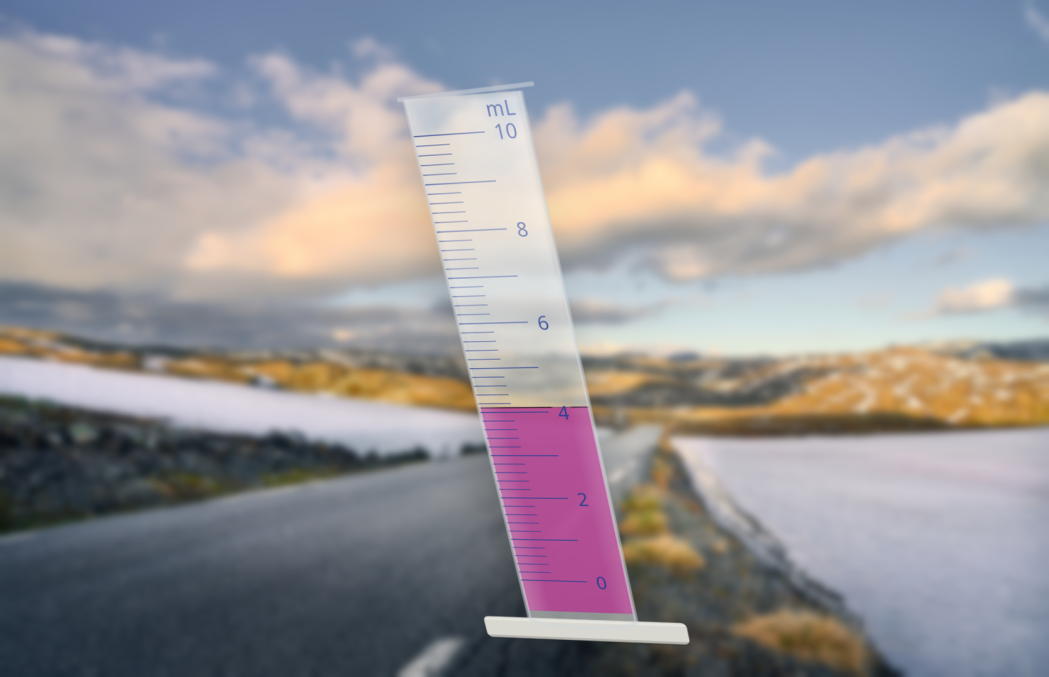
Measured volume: 4.1 mL
